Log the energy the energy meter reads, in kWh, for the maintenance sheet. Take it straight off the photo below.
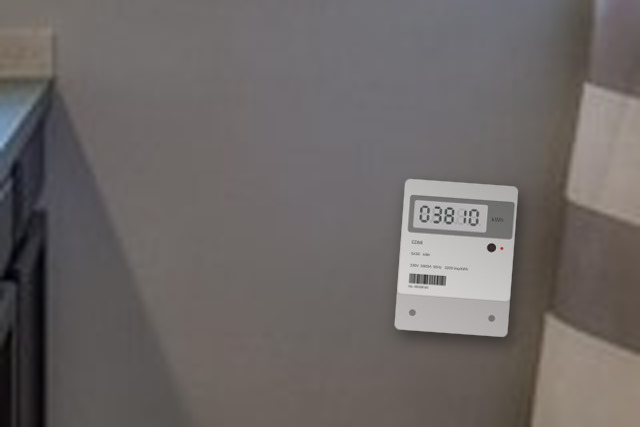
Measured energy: 3810 kWh
